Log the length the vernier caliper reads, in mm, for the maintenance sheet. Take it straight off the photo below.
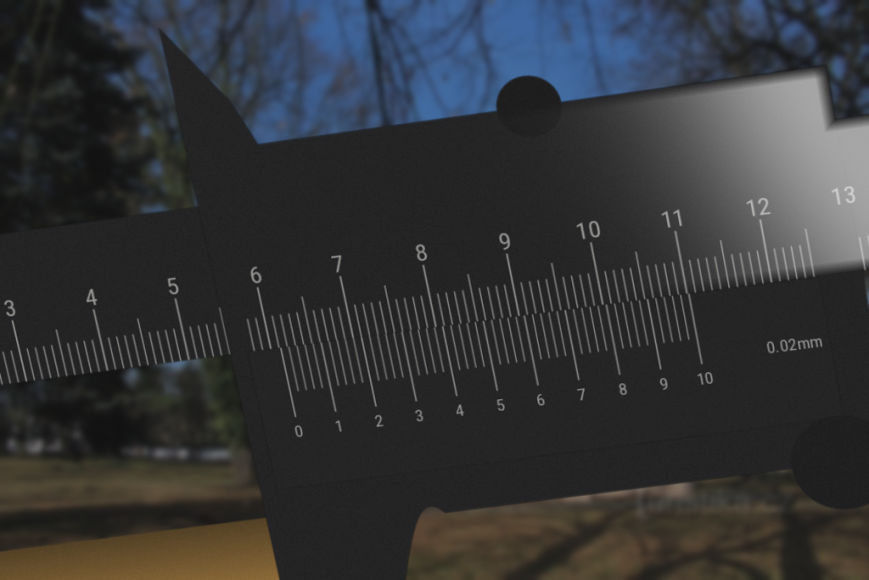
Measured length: 61.2 mm
